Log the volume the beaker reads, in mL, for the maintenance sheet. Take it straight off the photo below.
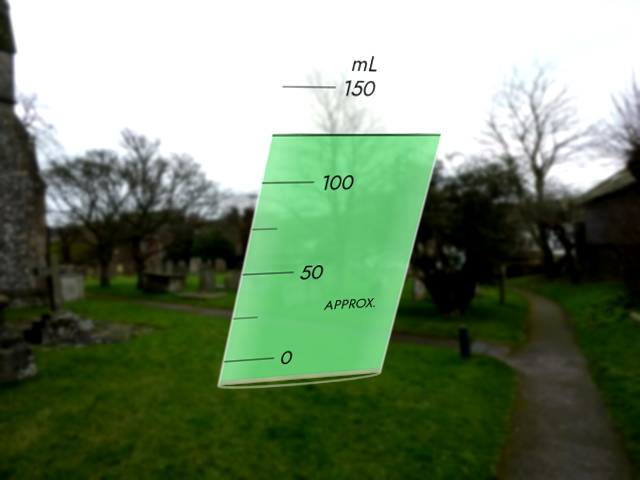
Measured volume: 125 mL
